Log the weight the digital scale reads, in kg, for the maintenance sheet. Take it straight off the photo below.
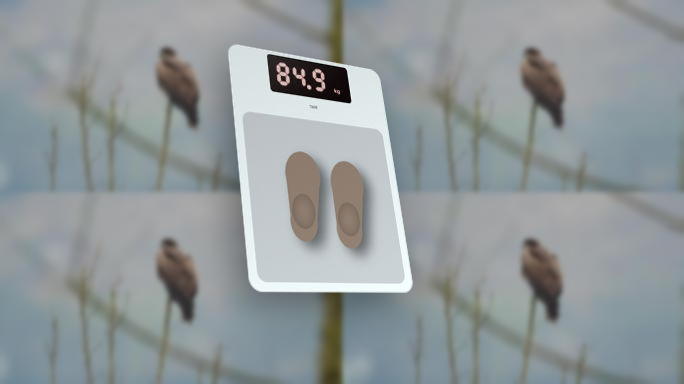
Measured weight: 84.9 kg
